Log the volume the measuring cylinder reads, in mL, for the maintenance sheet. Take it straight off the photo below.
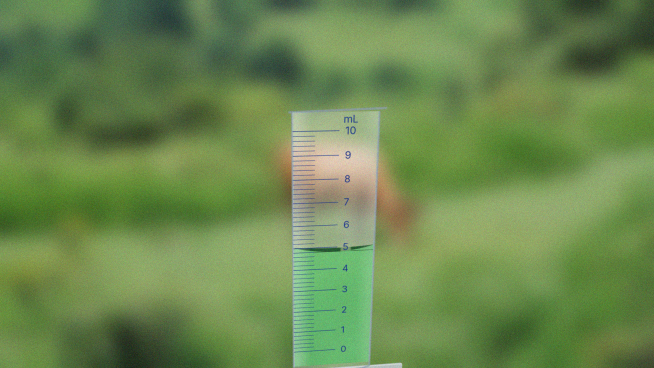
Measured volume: 4.8 mL
